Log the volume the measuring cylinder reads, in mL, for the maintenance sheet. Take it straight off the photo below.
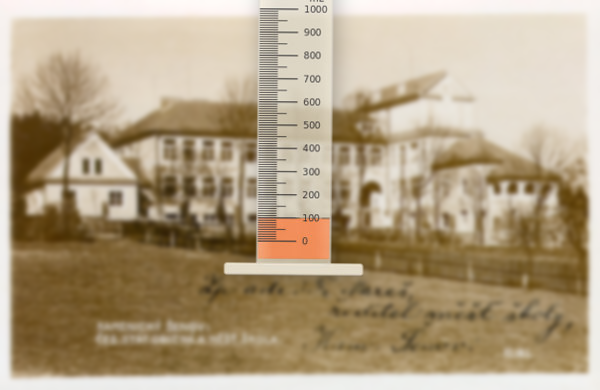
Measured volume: 100 mL
